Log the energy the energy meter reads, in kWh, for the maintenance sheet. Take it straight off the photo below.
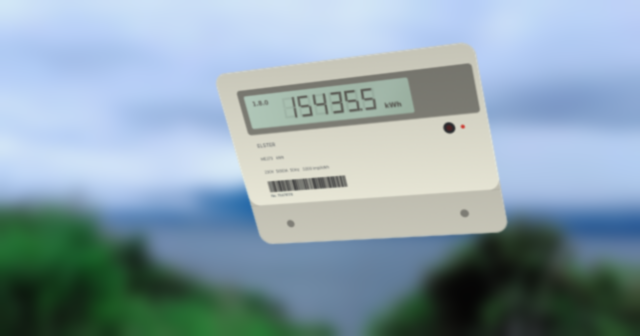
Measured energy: 15435.5 kWh
